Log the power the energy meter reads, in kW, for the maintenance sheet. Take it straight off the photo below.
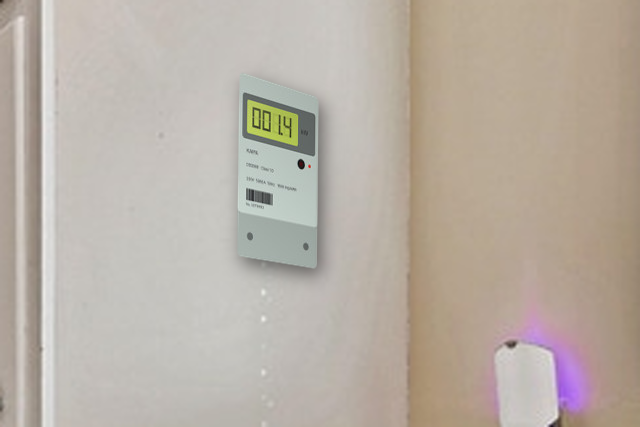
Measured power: 1.4 kW
